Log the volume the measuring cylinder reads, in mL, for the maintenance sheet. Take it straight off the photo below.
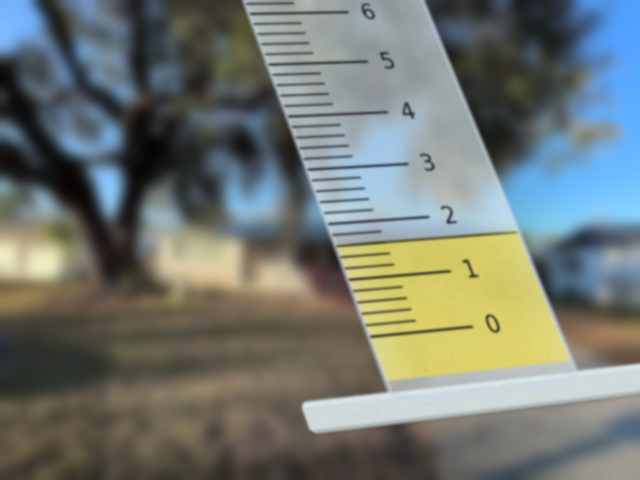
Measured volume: 1.6 mL
